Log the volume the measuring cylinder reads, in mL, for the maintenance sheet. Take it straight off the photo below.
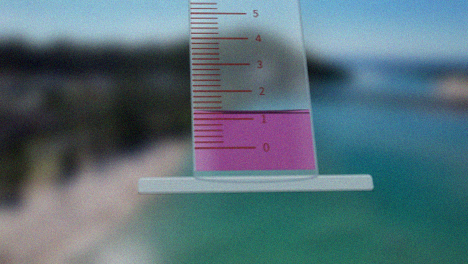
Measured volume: 1.2 mL
